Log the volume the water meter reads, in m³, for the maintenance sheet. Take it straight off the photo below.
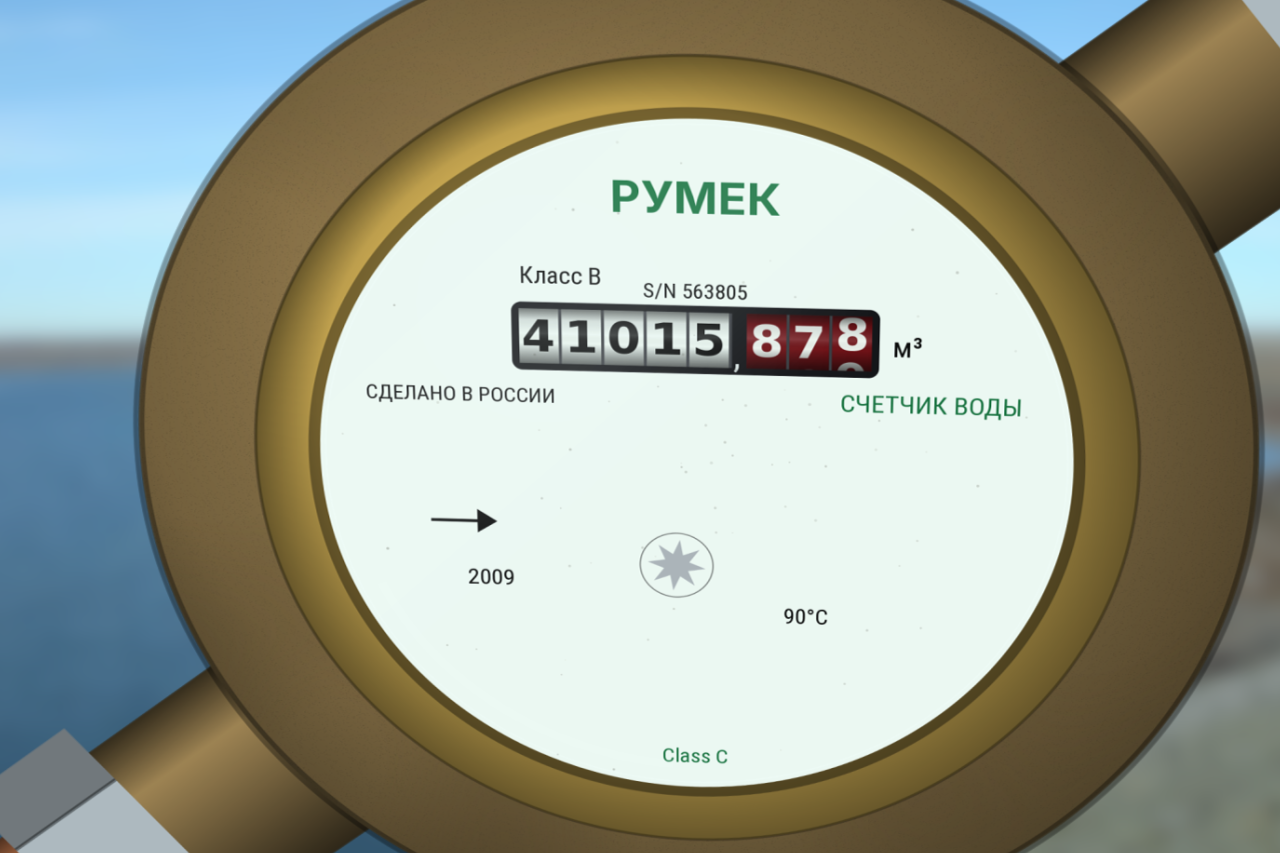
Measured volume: 41015.878 m³
